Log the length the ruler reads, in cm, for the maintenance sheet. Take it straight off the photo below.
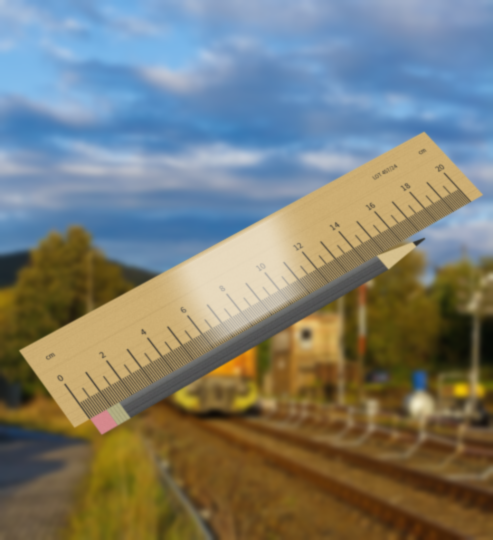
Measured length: 17 cm
